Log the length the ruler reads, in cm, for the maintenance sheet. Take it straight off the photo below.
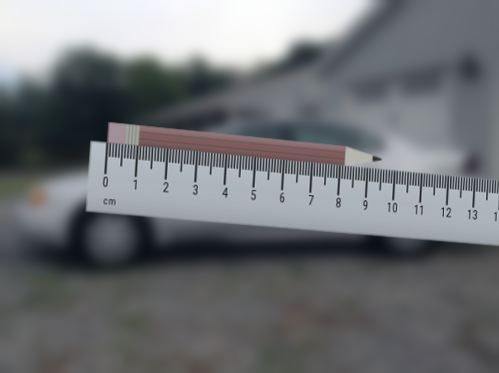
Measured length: 9.5 cm
